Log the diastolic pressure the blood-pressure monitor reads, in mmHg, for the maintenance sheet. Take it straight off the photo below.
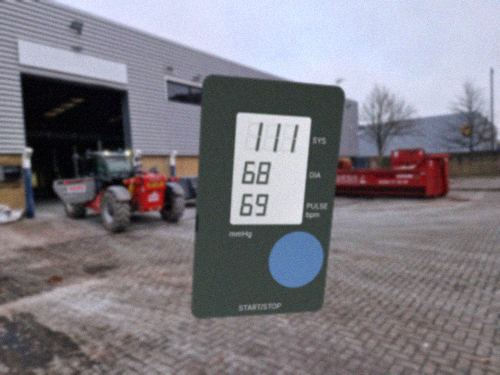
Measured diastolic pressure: 68 mmHg
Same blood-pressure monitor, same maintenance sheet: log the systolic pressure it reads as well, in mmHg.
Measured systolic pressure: 111 mmHg
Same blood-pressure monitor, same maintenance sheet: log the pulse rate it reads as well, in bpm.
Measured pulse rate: 69 bpm
